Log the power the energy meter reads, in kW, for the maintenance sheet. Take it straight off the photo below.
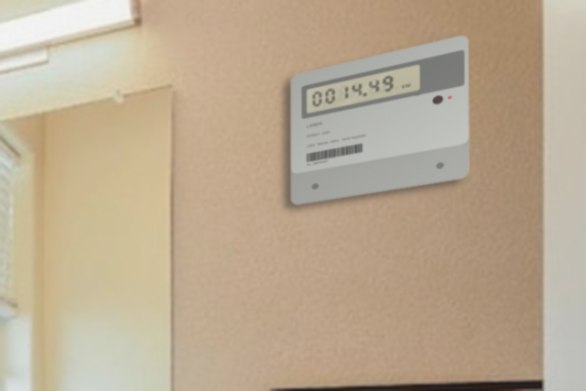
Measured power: 14.49 kW
